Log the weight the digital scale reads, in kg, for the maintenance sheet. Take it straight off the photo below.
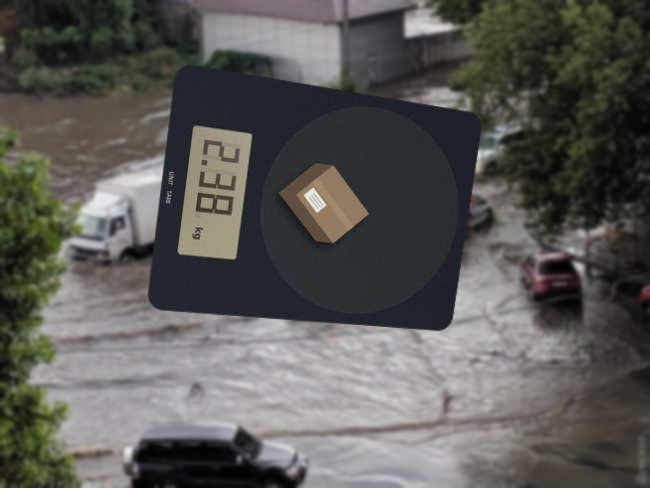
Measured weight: 2.38 kg
